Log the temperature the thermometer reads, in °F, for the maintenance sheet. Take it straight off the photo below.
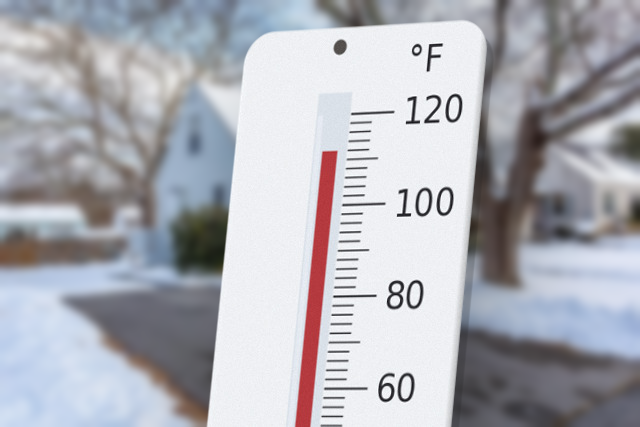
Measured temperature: 112 °F
